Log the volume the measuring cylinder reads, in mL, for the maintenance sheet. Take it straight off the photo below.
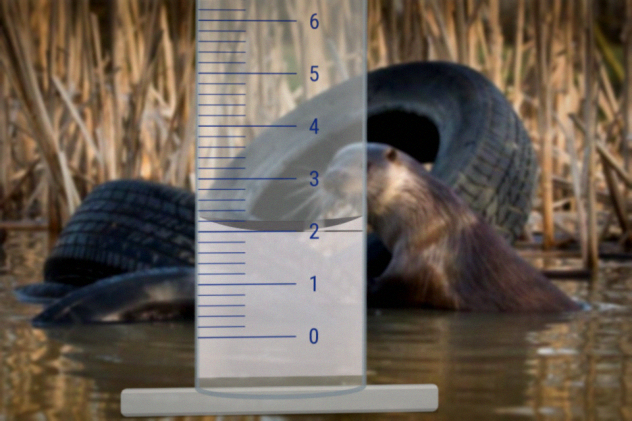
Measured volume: 2 mL
